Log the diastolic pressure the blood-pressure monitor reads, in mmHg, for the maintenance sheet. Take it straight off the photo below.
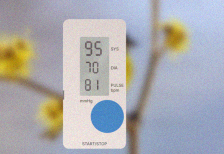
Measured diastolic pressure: 70 mmHg
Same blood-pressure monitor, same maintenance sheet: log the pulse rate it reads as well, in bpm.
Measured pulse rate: 81 bpm
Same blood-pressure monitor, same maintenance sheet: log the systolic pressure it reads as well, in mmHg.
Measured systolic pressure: 95 mmHg
